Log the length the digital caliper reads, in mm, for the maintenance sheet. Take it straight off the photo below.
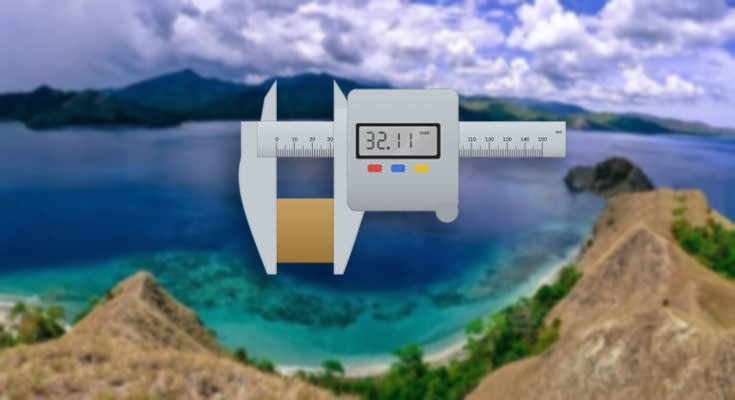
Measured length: 32.11 mm
